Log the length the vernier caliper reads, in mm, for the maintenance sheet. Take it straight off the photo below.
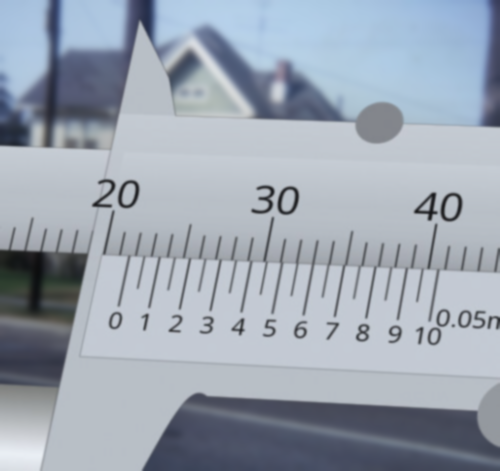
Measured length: 21.6 mm
